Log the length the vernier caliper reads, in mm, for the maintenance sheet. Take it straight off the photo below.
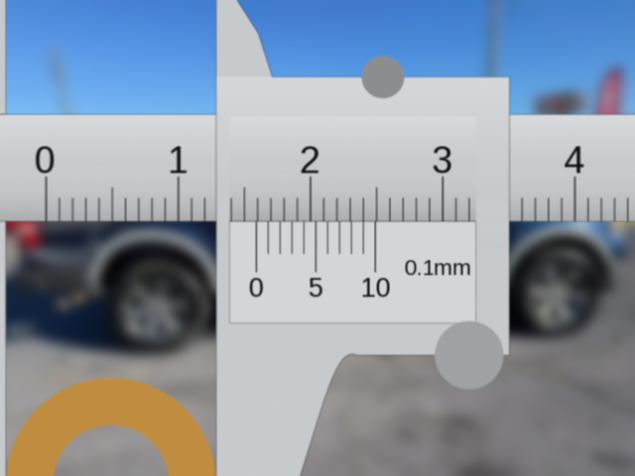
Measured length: 15.9 mm
